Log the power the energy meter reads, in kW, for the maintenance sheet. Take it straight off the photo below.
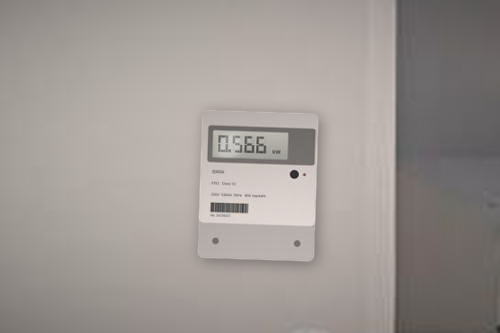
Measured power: 0.566 kW
